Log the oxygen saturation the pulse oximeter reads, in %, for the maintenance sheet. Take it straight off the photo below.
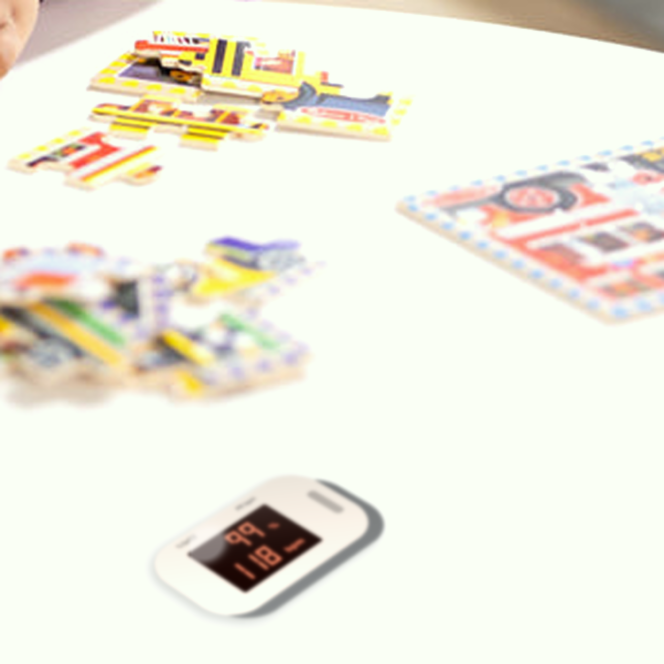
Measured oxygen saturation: 99 %
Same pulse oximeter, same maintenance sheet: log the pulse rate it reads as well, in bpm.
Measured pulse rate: 118 bpm
